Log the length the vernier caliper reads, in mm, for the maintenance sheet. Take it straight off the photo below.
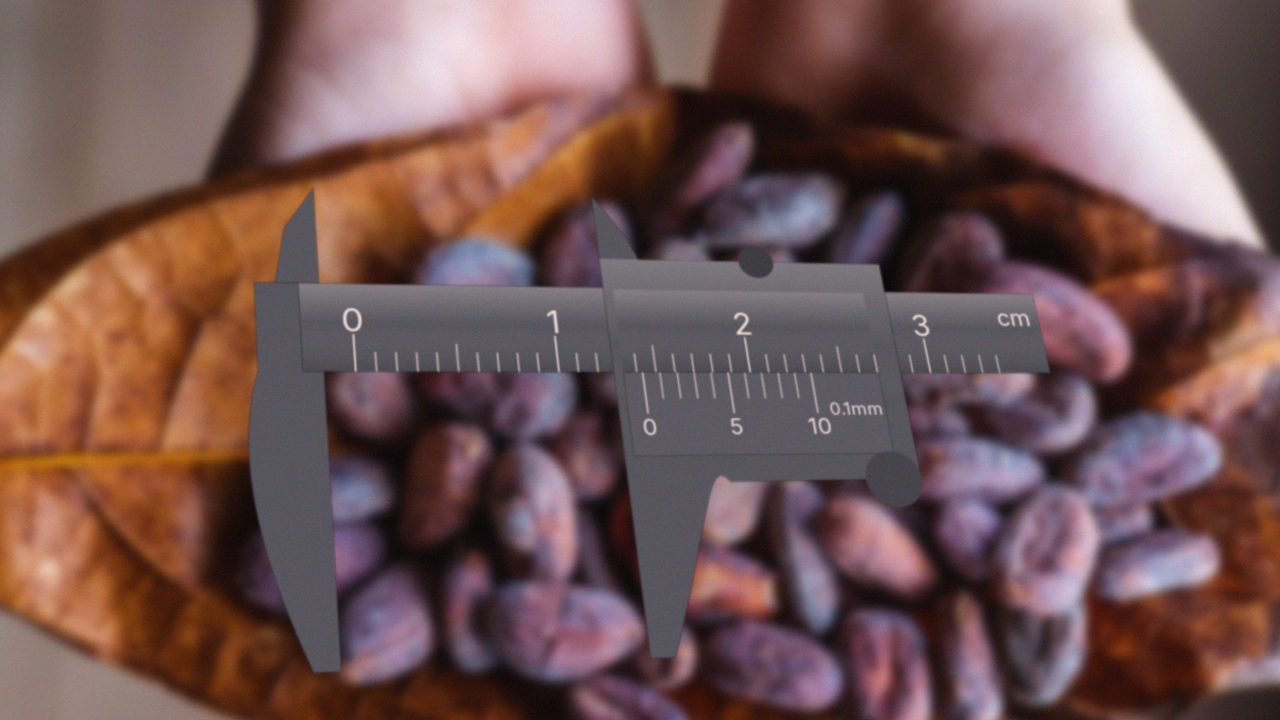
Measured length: 14.3 mm
